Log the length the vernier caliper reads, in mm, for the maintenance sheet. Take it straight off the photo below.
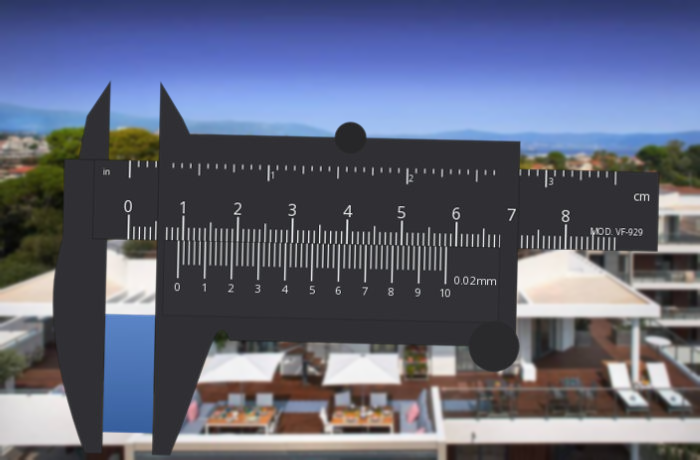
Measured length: 9.2 mm
